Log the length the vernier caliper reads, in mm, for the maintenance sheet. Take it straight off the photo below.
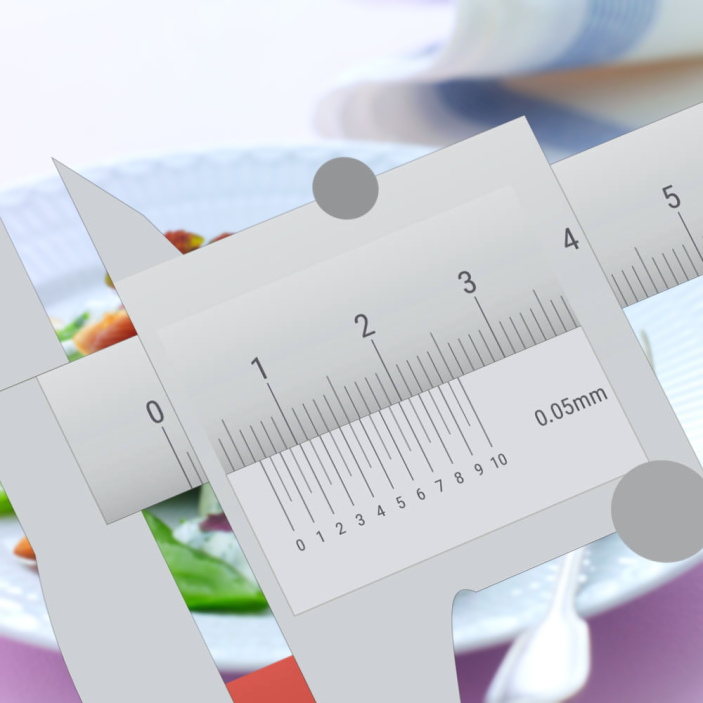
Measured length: 6.4 mm
